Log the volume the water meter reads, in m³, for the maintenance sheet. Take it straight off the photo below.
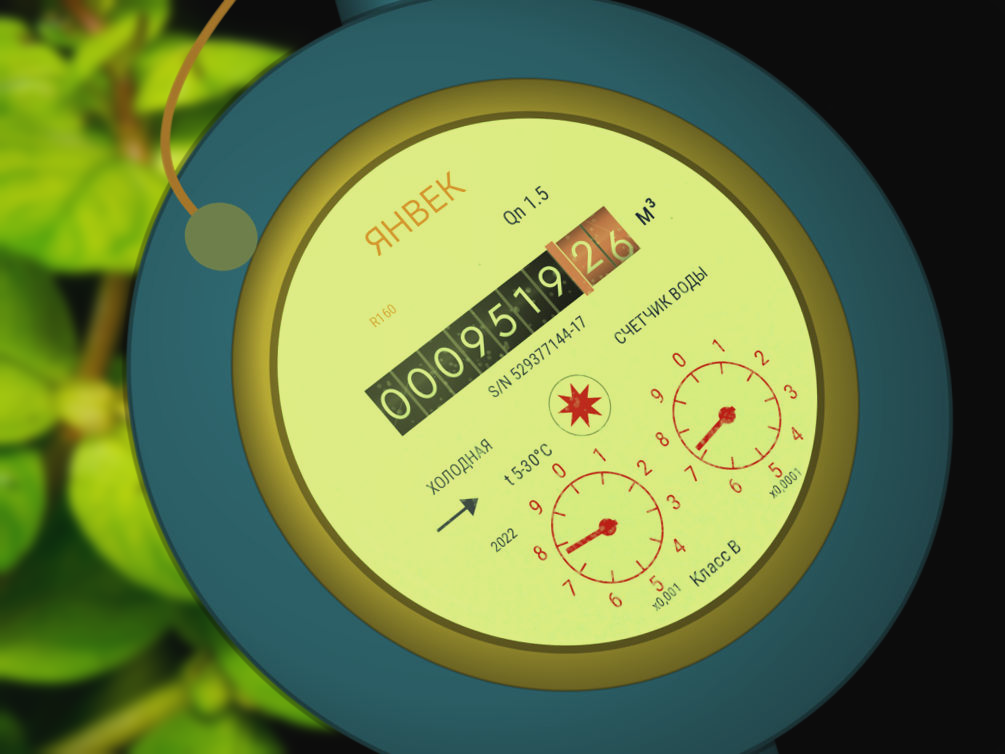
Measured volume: 9519.2577 m³
